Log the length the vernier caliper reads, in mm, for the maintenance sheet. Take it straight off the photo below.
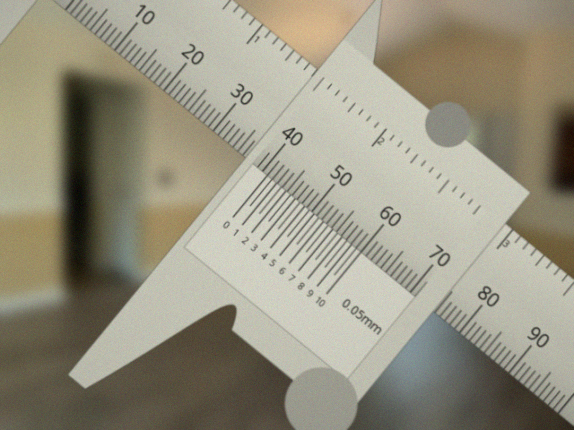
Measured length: 41.0 mm
